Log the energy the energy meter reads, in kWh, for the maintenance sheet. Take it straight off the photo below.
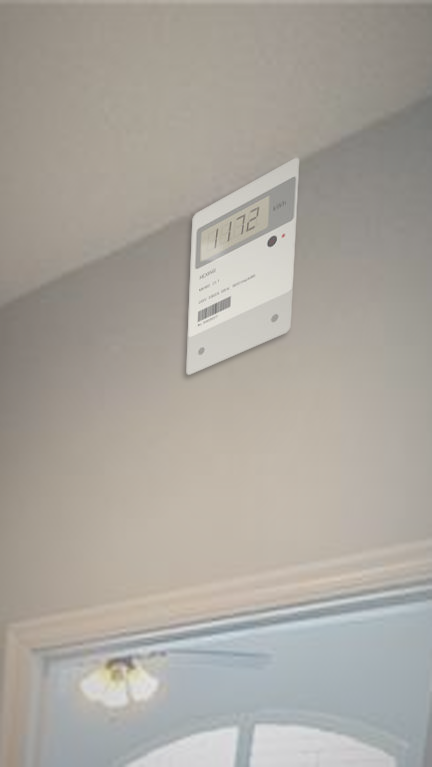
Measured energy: 1172 kWh
